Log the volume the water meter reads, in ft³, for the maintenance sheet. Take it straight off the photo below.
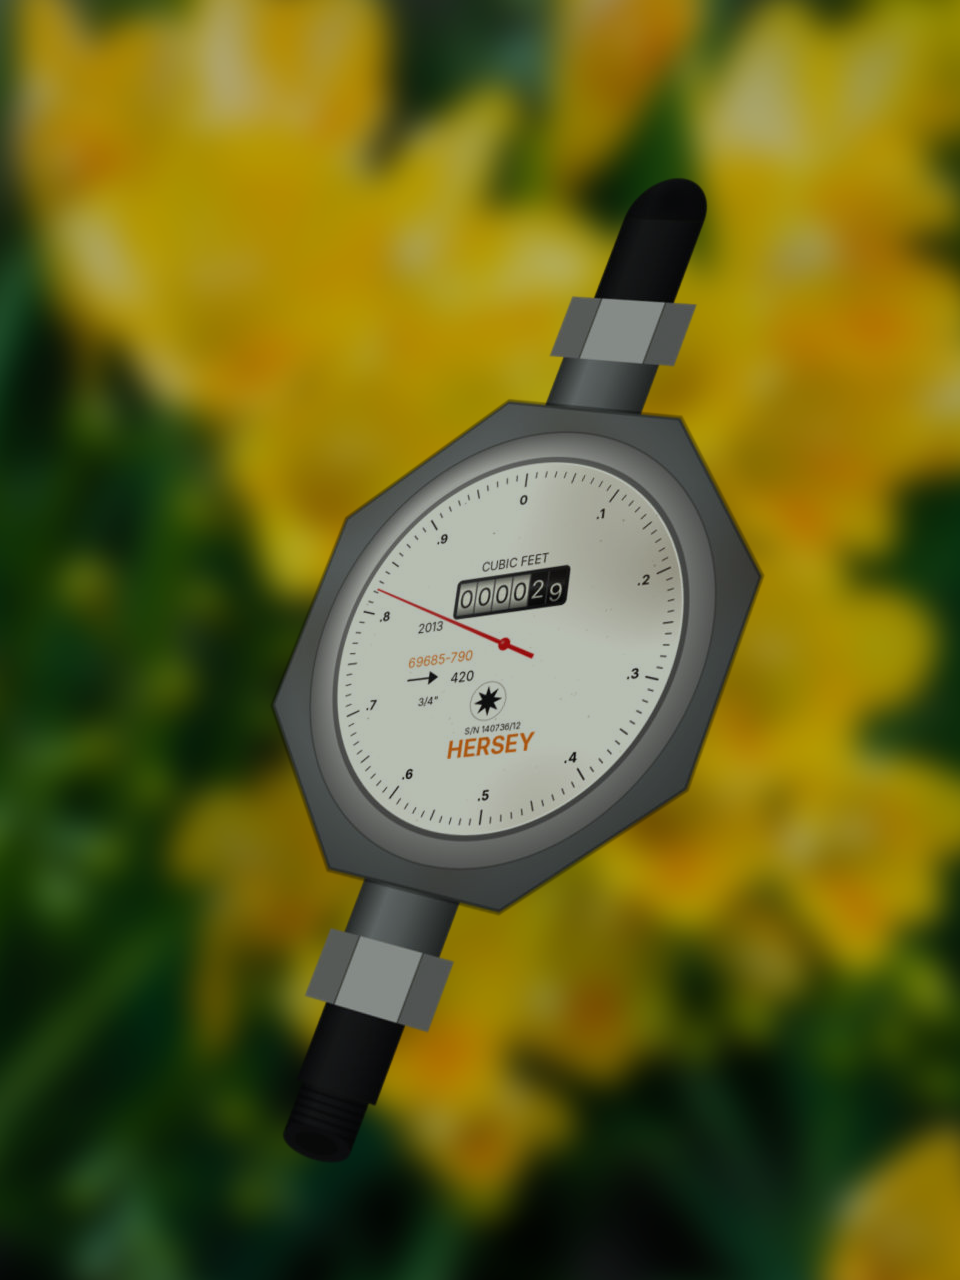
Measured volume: 28.82 ft³
